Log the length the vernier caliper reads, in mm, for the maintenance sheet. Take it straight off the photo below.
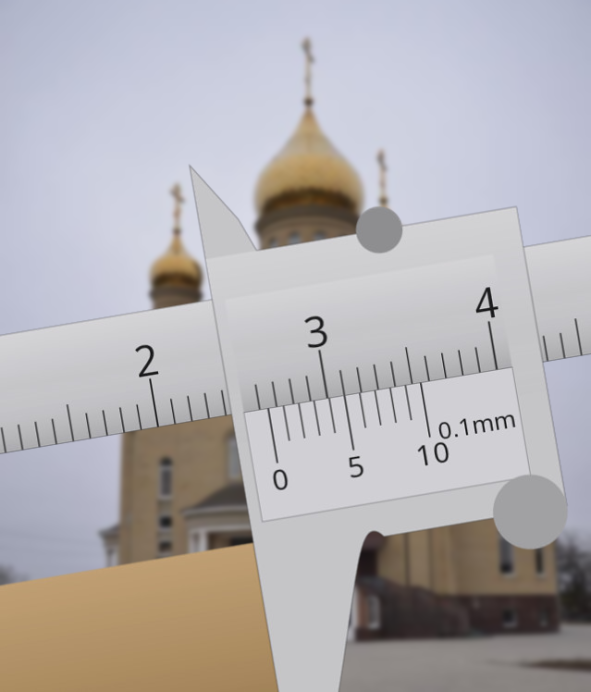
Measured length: 26.5 mm
